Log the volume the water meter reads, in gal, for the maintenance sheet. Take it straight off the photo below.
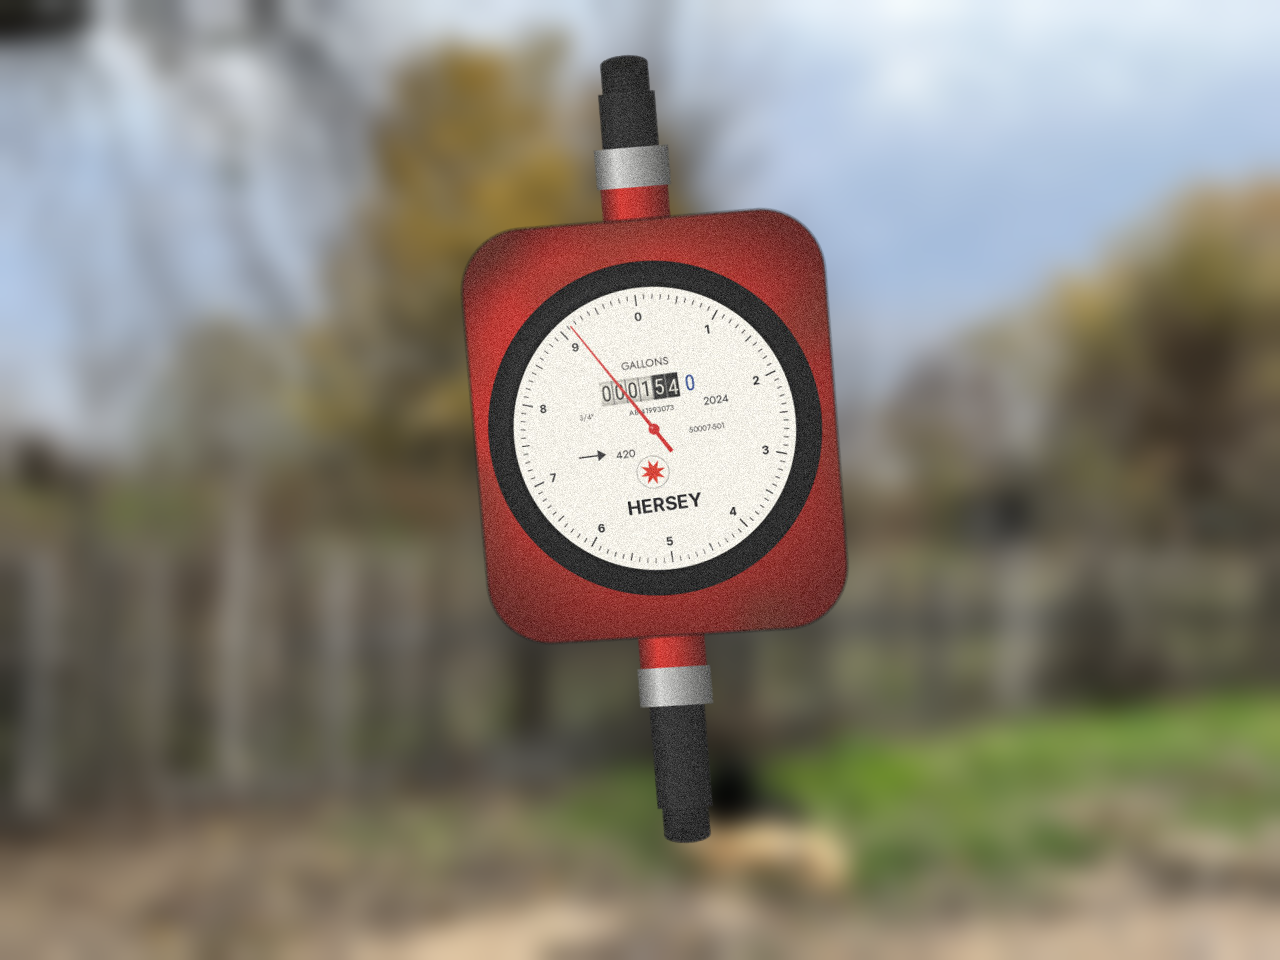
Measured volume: 1539.1 gal
